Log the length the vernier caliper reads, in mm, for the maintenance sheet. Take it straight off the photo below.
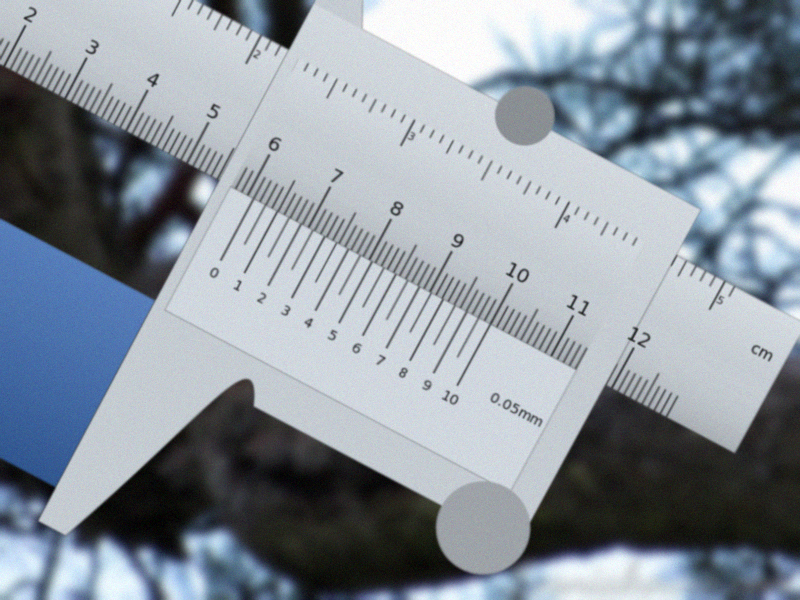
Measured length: 61.0 mm
